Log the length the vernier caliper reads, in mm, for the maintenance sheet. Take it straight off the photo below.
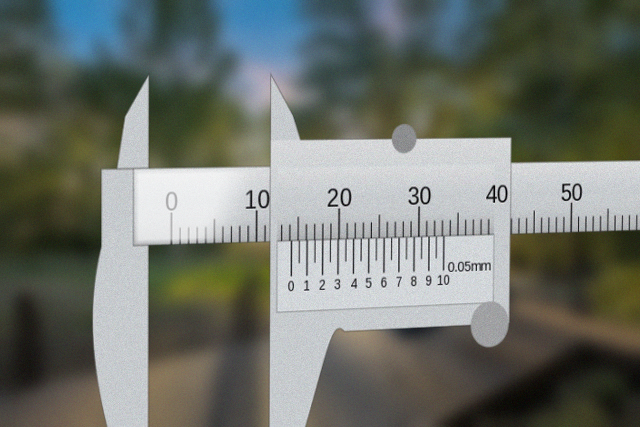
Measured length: 14.2 mm
